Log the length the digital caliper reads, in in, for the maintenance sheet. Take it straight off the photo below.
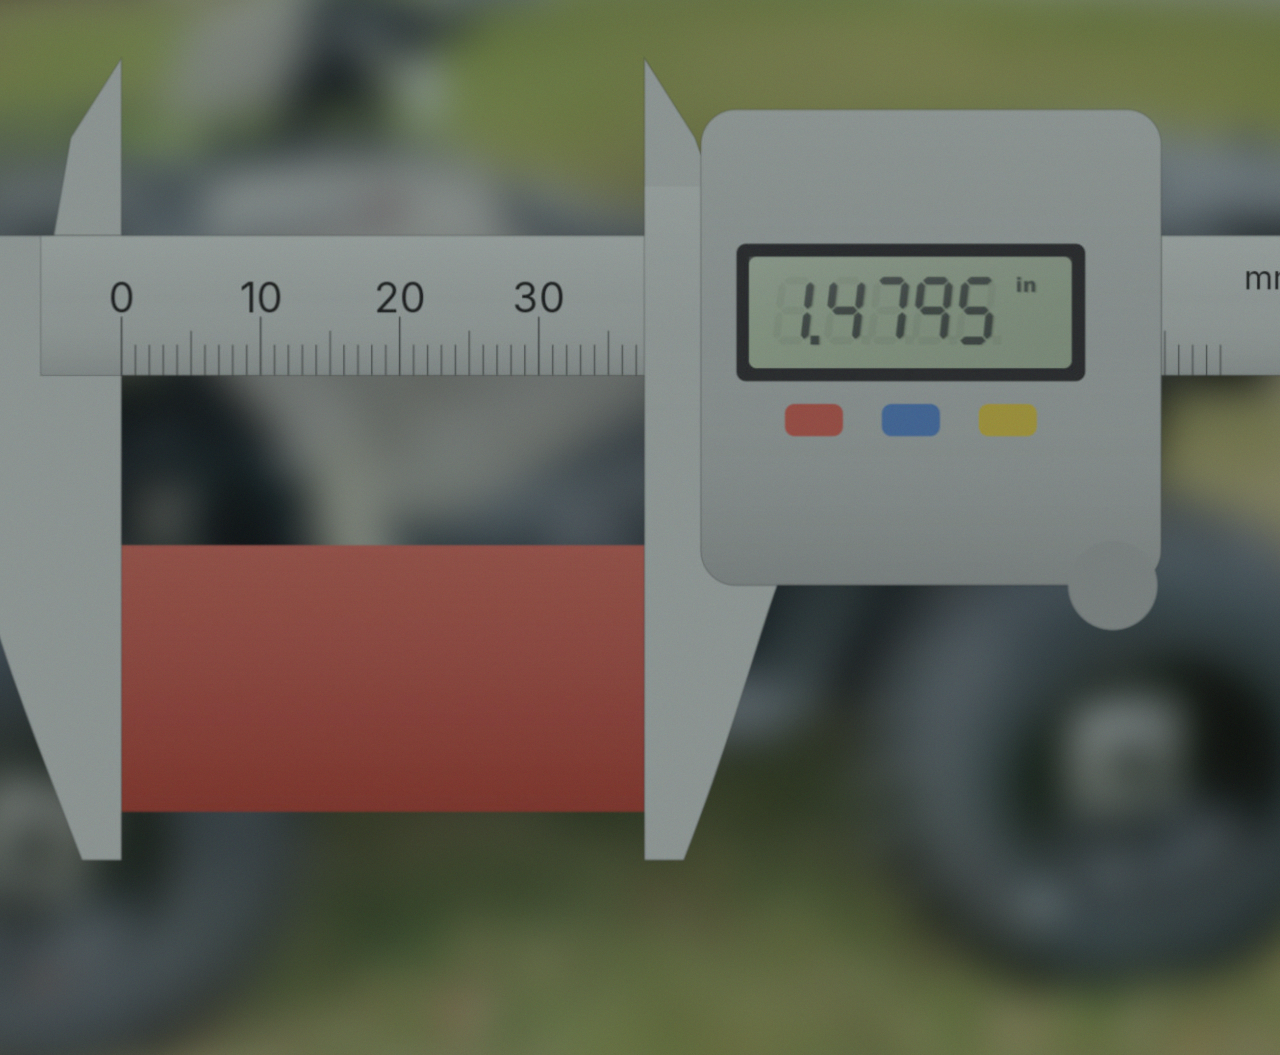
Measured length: 1.4795 in
